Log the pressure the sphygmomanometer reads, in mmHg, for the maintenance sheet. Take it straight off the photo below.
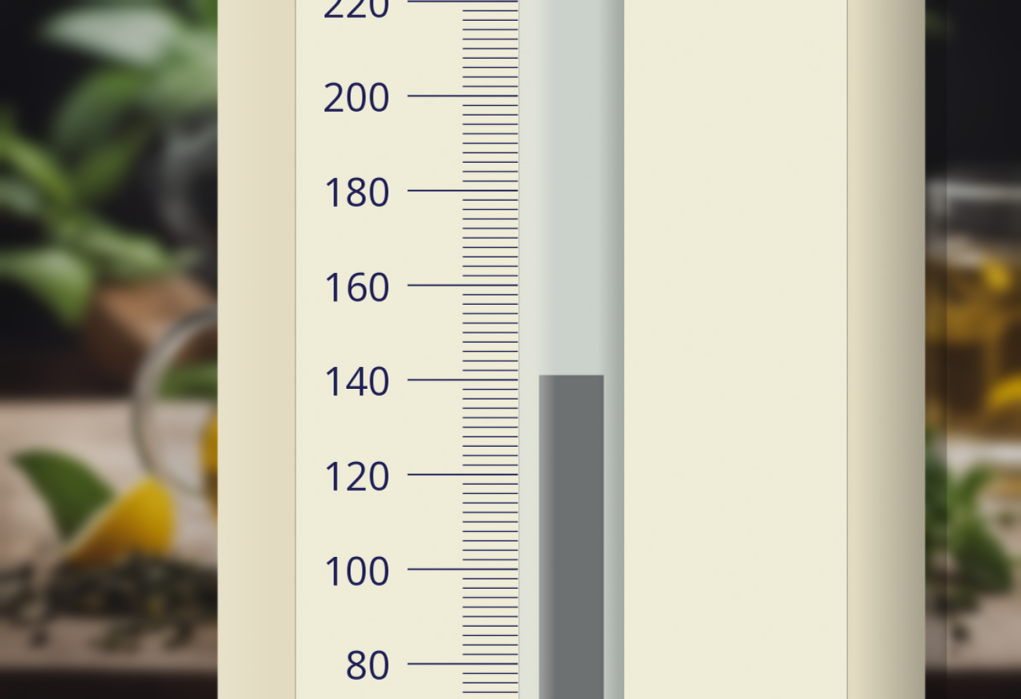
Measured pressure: 141 mmHg
